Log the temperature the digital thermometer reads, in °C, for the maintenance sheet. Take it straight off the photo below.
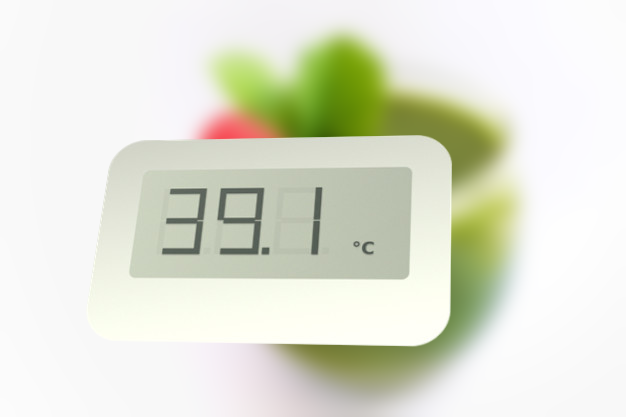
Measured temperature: 39.1 °C
